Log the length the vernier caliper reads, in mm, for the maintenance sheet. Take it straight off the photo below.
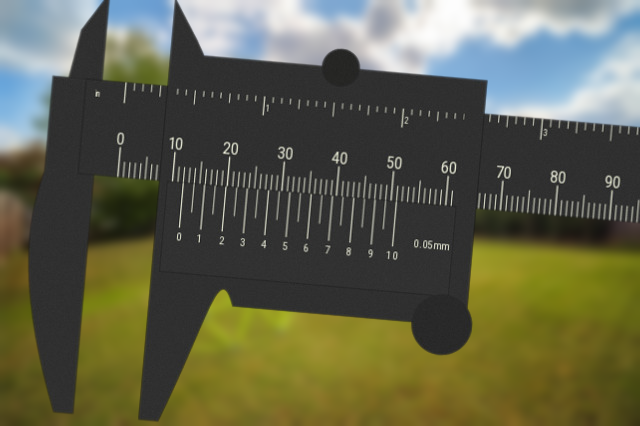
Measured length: 12.0 mm
